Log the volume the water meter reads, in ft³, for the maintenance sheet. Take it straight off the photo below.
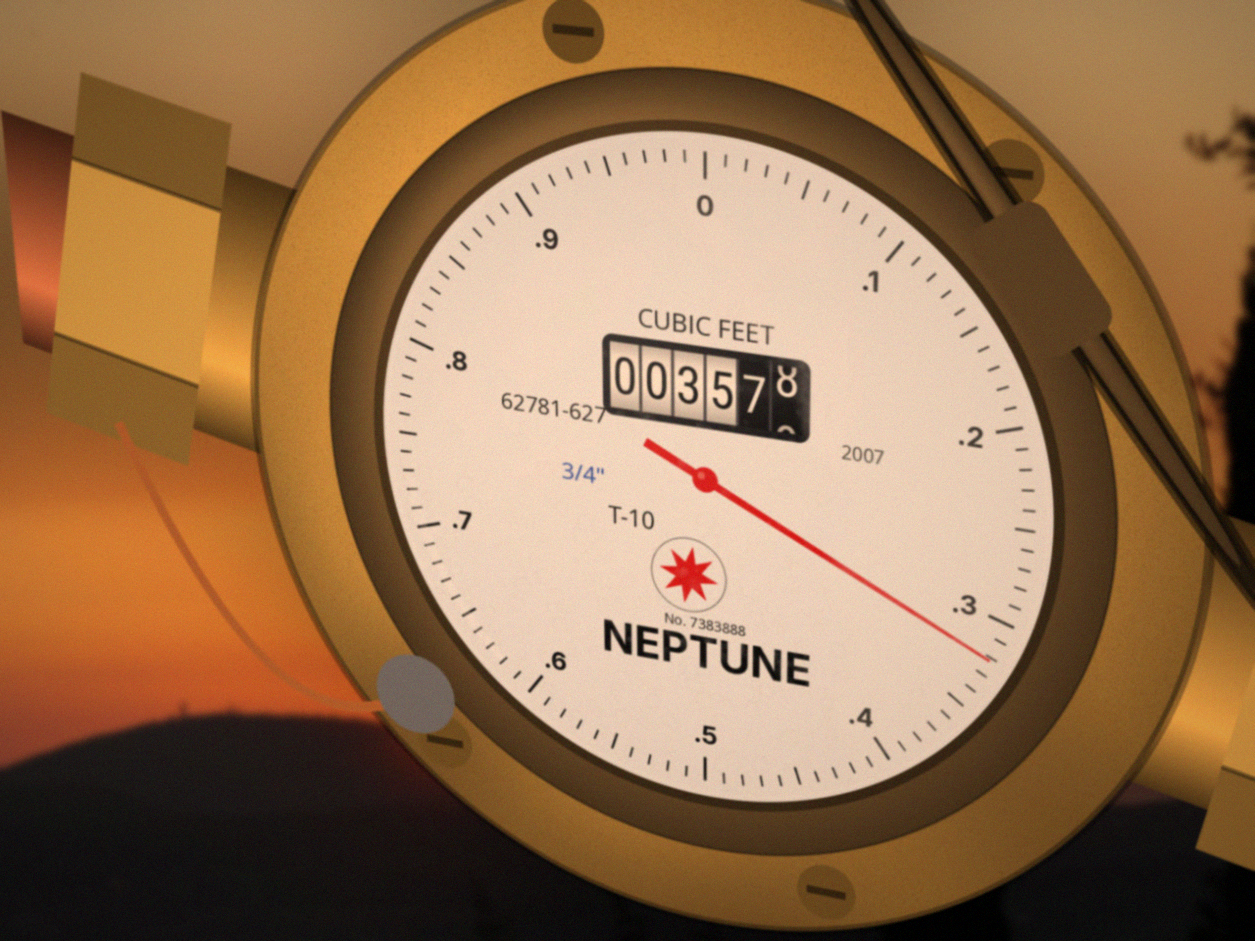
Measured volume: 3578.32 ft³
